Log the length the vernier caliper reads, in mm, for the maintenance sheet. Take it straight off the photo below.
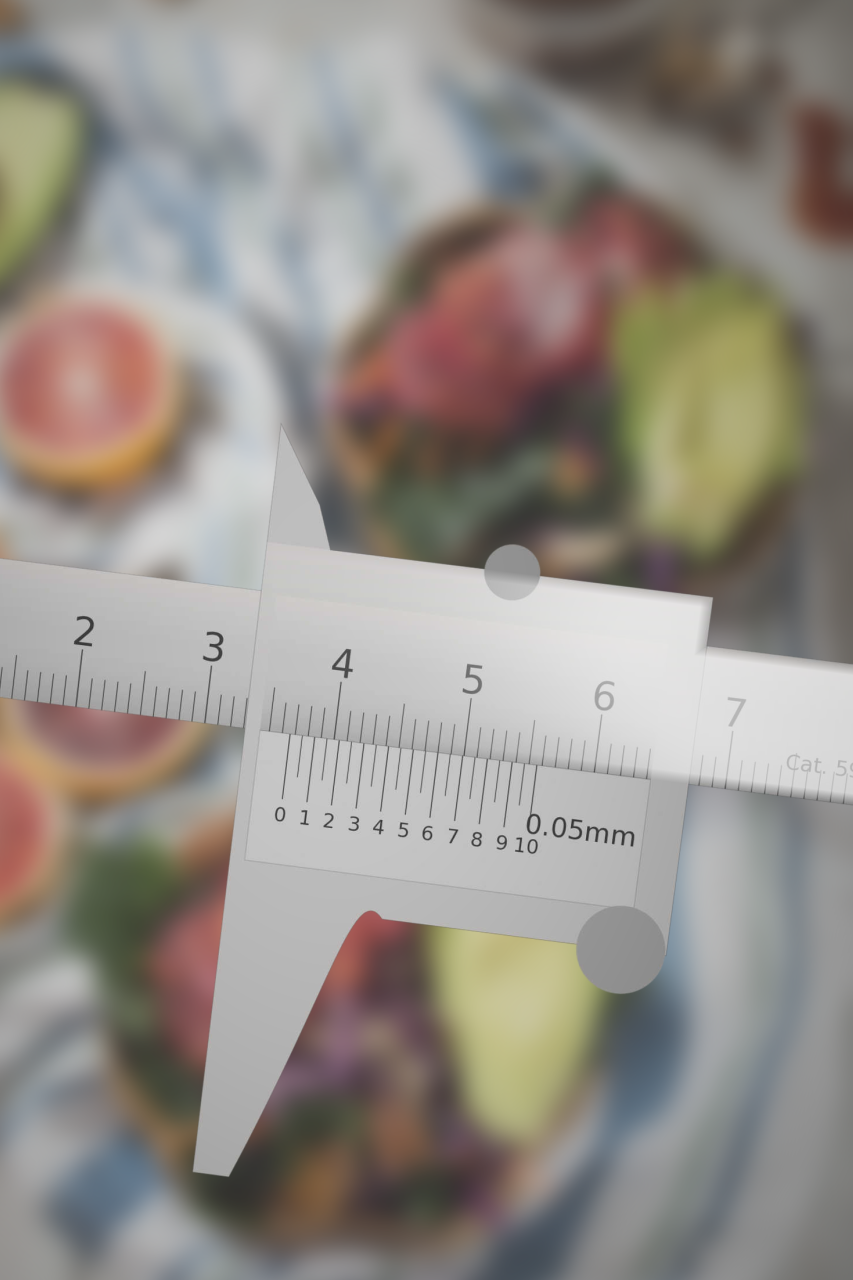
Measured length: 36.6 mm
